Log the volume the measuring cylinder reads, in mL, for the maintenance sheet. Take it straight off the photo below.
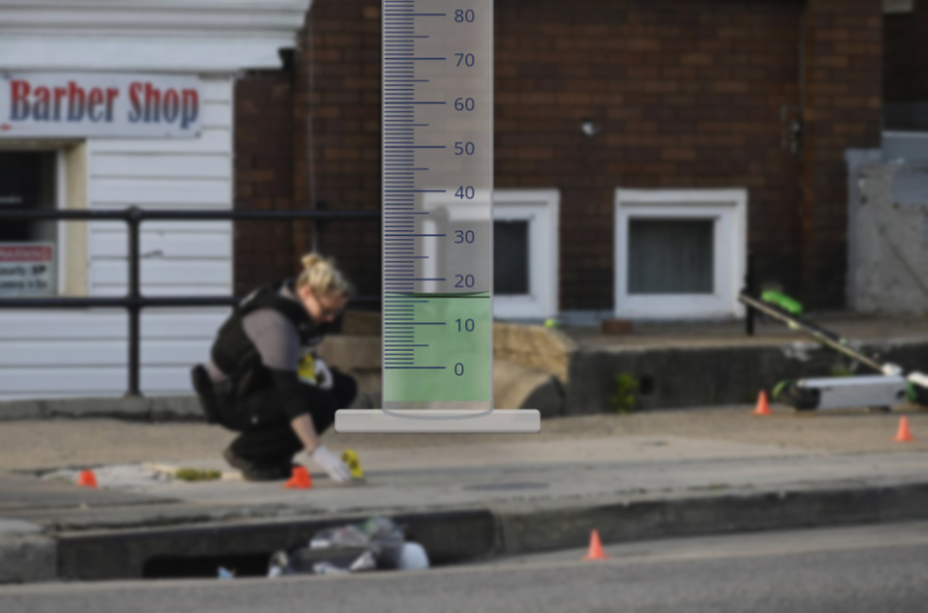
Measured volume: 16 mL
